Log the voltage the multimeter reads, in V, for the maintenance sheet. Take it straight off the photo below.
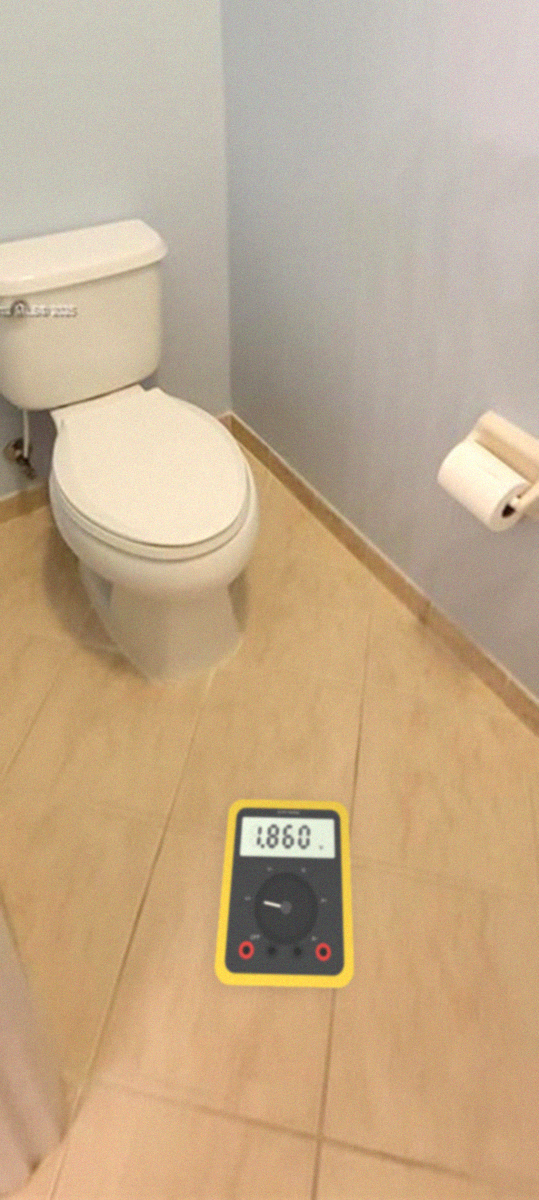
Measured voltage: 1.860 V
